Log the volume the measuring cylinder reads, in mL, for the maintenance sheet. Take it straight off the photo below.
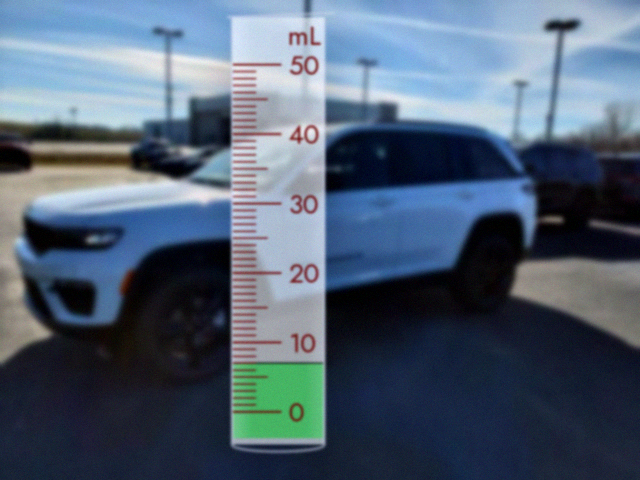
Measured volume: 7 mL
